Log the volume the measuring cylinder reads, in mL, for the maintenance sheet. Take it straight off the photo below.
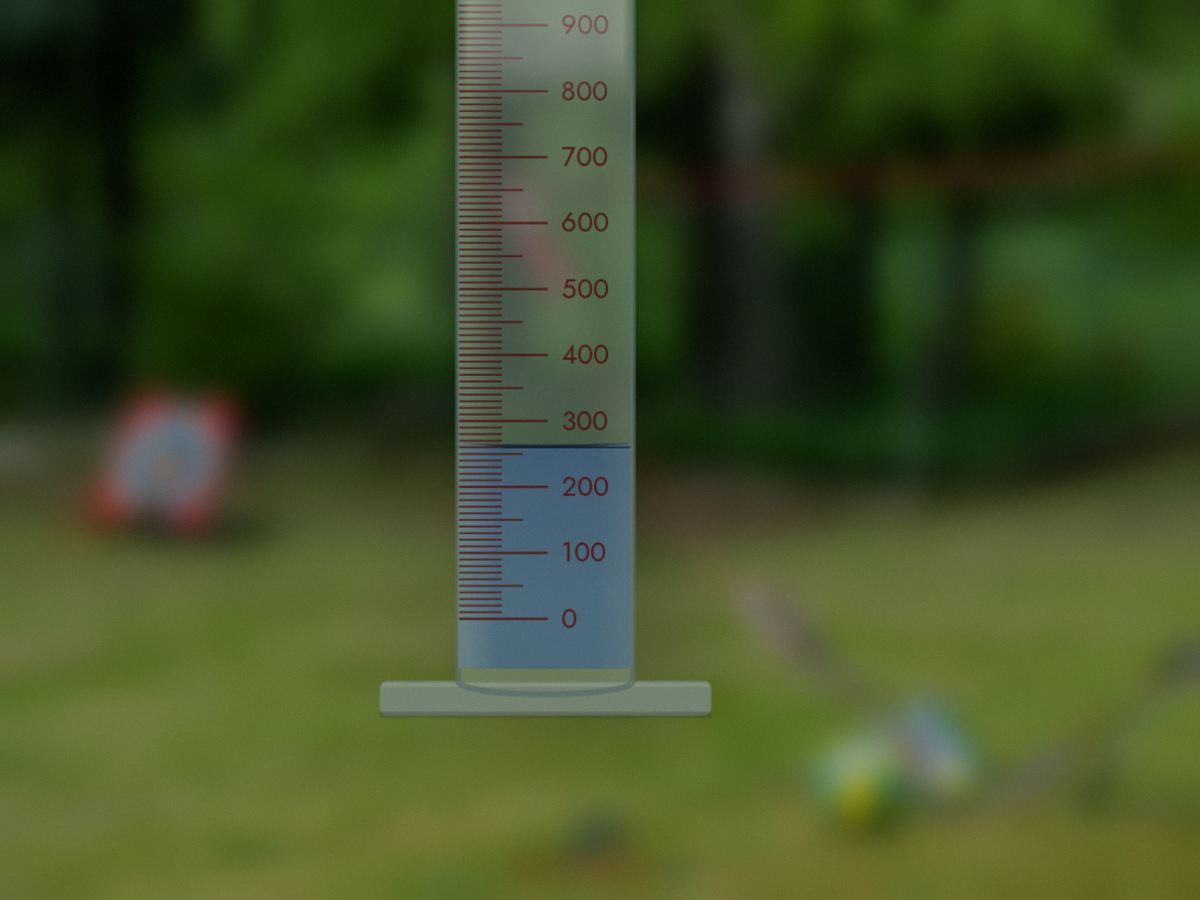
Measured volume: 260 mL
